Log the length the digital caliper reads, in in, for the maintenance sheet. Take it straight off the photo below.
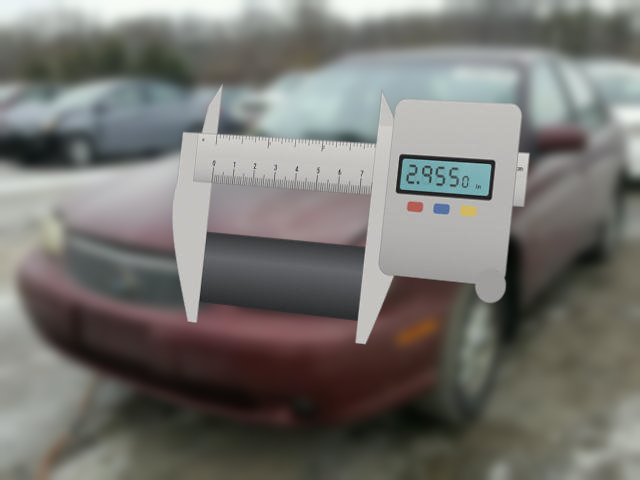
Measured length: 2.9550 in
